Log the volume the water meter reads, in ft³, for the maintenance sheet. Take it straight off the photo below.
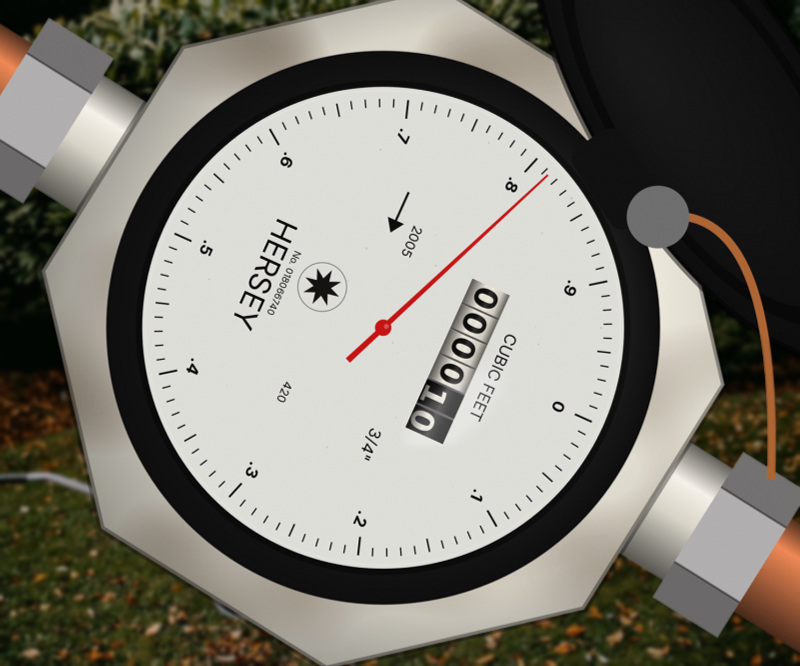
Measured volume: 9.81 ft³
